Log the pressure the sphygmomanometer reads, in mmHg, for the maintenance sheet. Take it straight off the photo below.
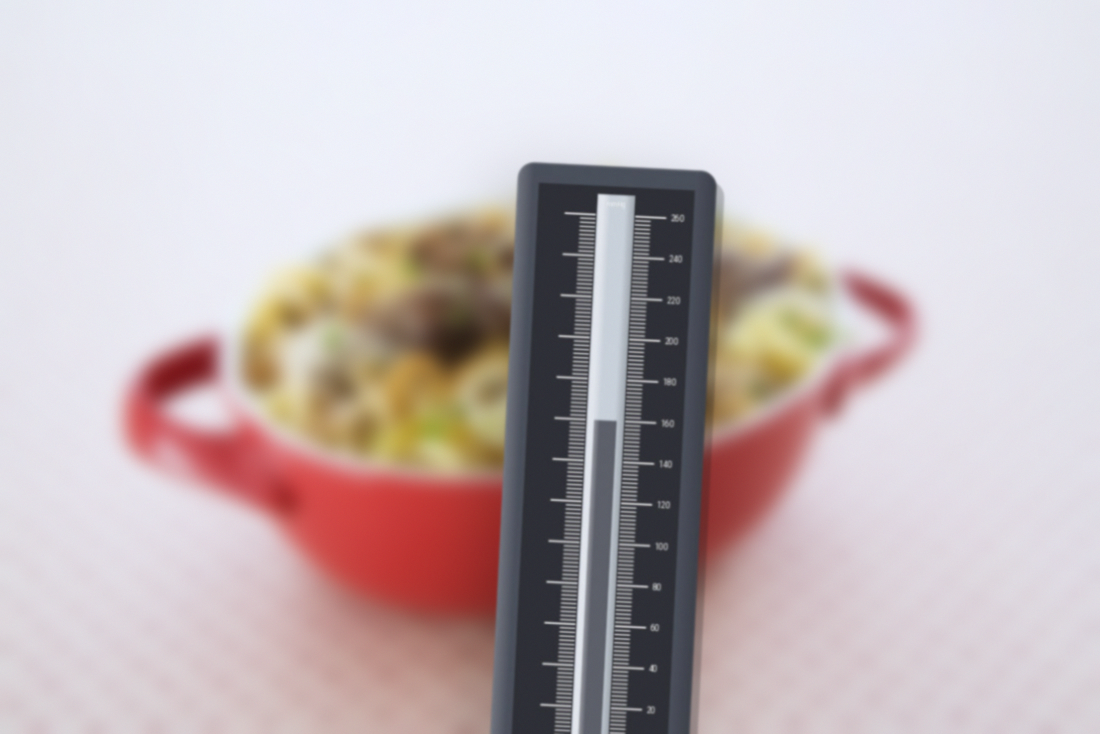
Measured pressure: 160 mmHg
